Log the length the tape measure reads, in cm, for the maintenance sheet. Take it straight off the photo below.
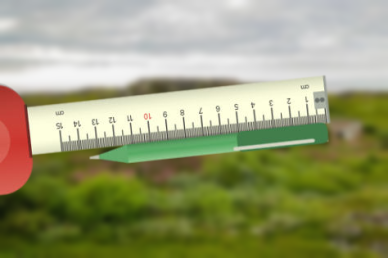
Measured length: 13.5 cm
